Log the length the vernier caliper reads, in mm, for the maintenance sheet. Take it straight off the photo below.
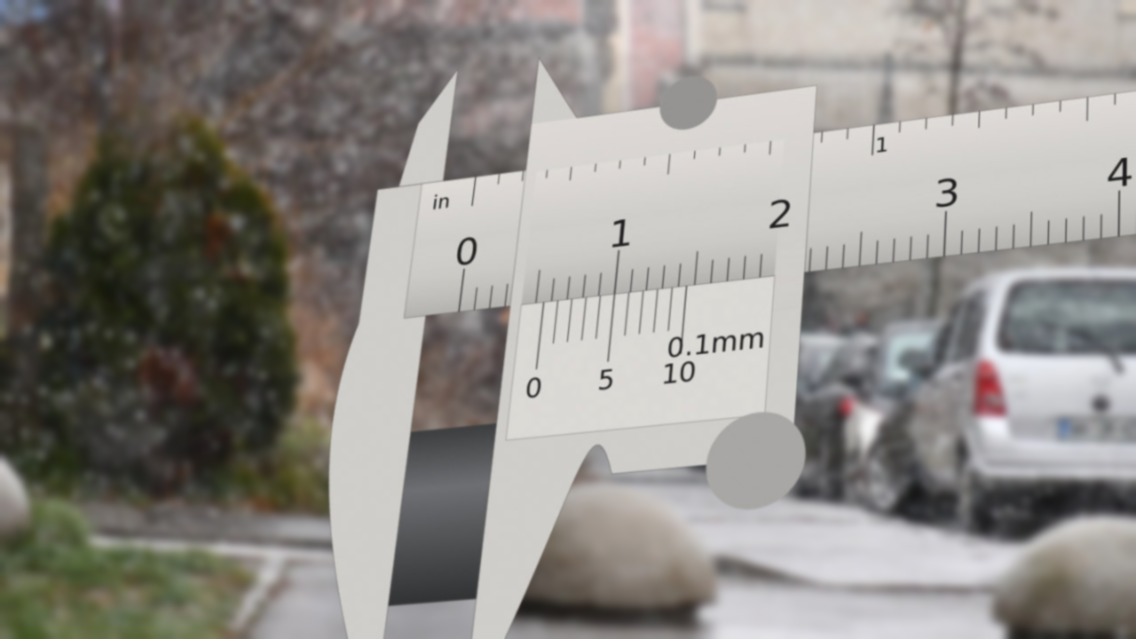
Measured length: 5.5 mm
